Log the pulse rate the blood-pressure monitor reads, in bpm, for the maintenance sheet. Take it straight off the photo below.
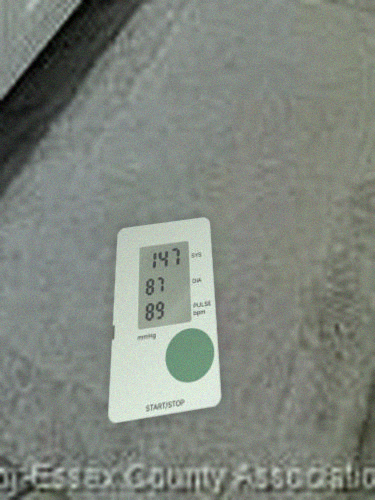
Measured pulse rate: 89 bpm
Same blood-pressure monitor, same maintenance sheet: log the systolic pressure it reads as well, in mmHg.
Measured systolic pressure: 147 mmHg
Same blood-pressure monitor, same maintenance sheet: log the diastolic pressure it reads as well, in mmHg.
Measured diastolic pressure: 87 mmHg
